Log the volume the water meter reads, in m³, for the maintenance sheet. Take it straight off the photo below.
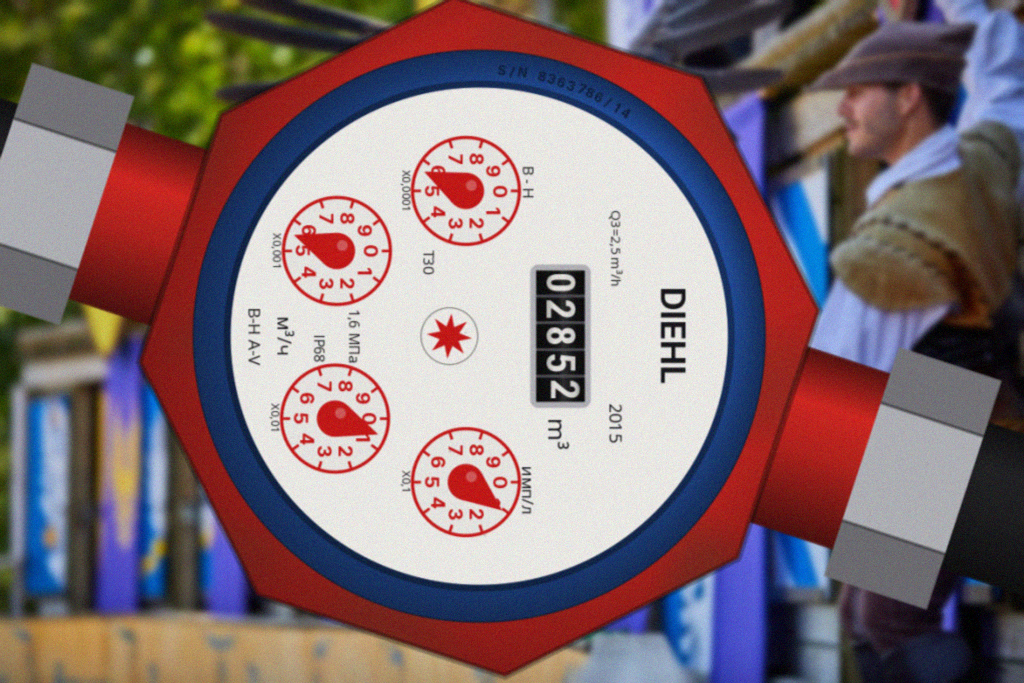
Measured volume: 2852.1055 m³
